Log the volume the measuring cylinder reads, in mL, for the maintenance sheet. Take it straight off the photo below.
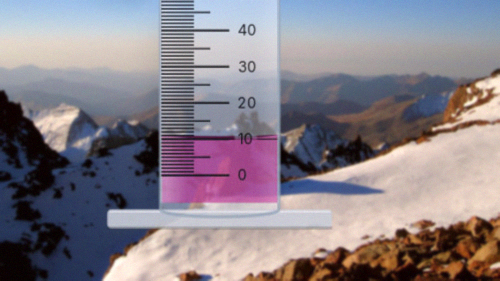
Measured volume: 10 mL
